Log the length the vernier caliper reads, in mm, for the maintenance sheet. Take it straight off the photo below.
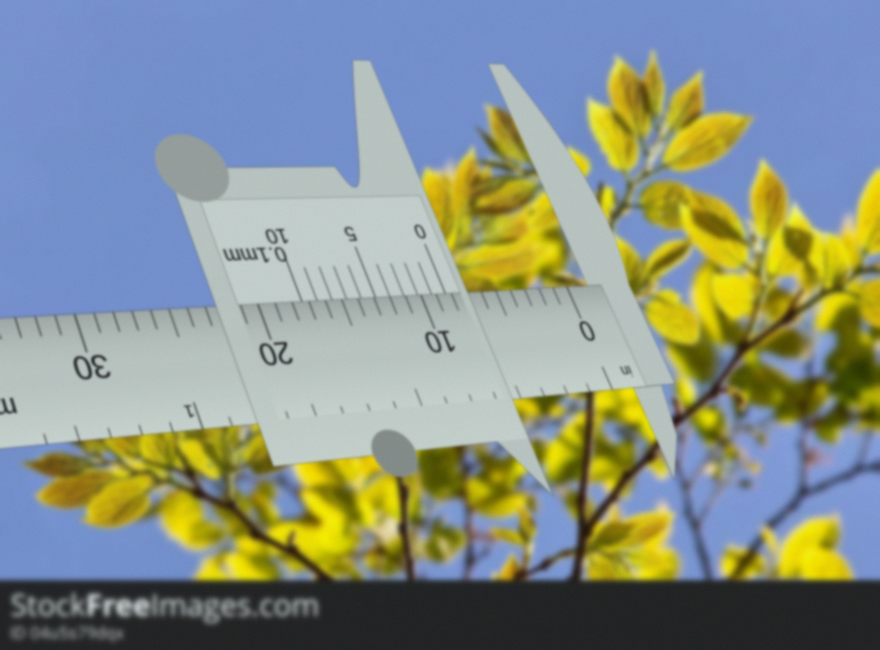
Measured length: 8.4 mm
